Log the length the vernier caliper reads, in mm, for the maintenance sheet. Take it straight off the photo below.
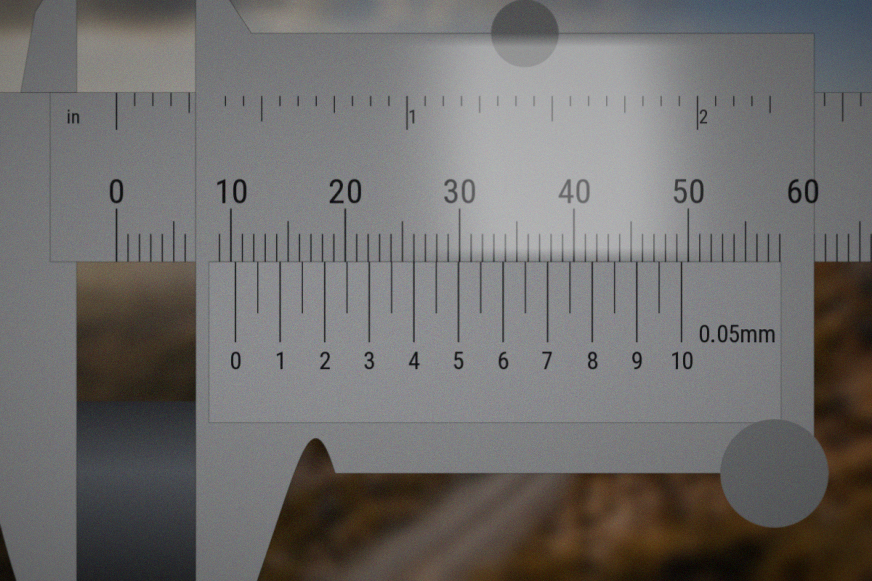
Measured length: 10.4 mm
